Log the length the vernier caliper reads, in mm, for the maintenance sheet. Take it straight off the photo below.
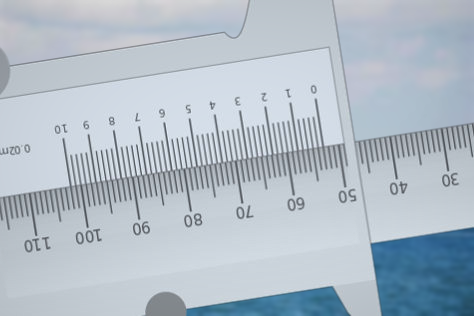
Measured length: 53.0 mm
